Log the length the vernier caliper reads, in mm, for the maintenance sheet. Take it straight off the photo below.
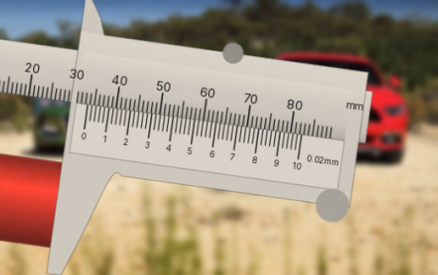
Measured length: 33.5 mm
